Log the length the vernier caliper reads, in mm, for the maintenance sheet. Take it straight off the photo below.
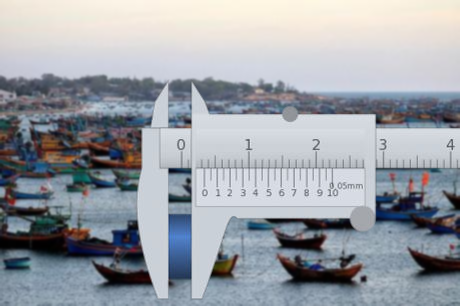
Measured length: 3.4 mm
